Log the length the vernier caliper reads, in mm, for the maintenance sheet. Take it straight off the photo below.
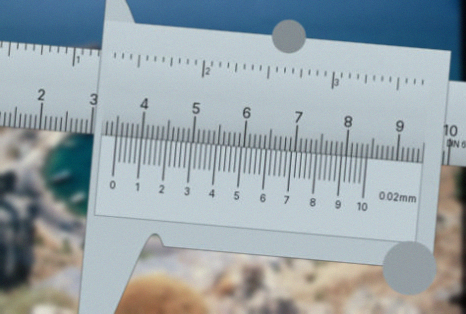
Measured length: 35.0 mm
